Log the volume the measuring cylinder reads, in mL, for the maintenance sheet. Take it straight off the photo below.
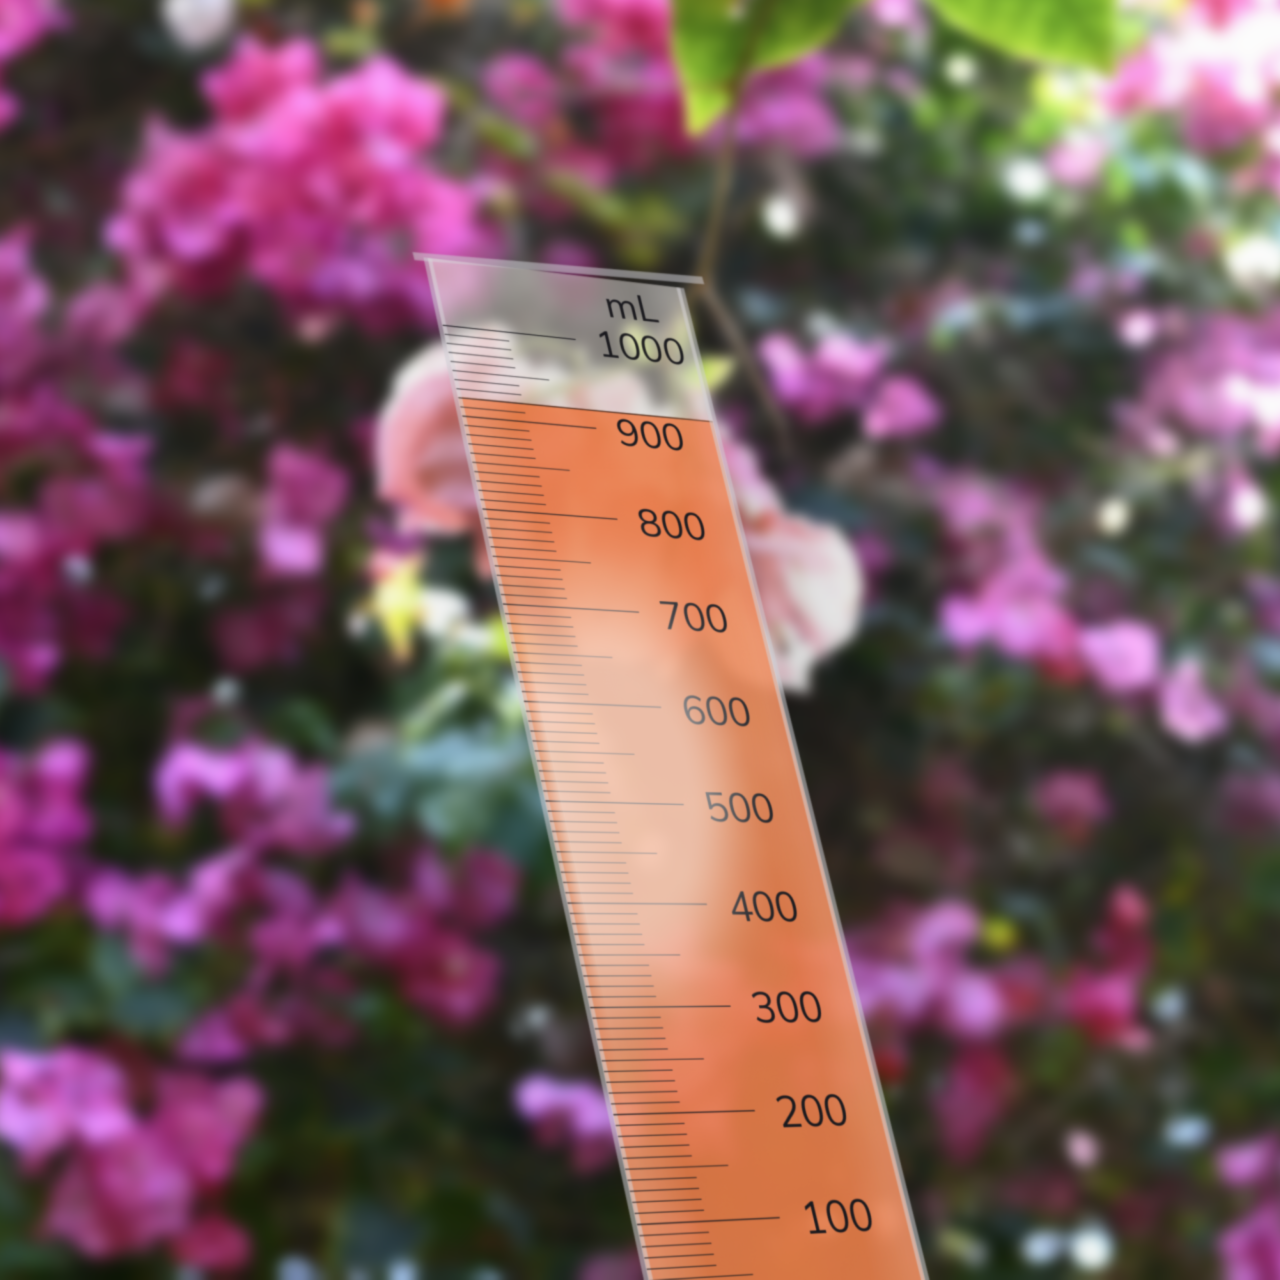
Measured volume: 920 mL
